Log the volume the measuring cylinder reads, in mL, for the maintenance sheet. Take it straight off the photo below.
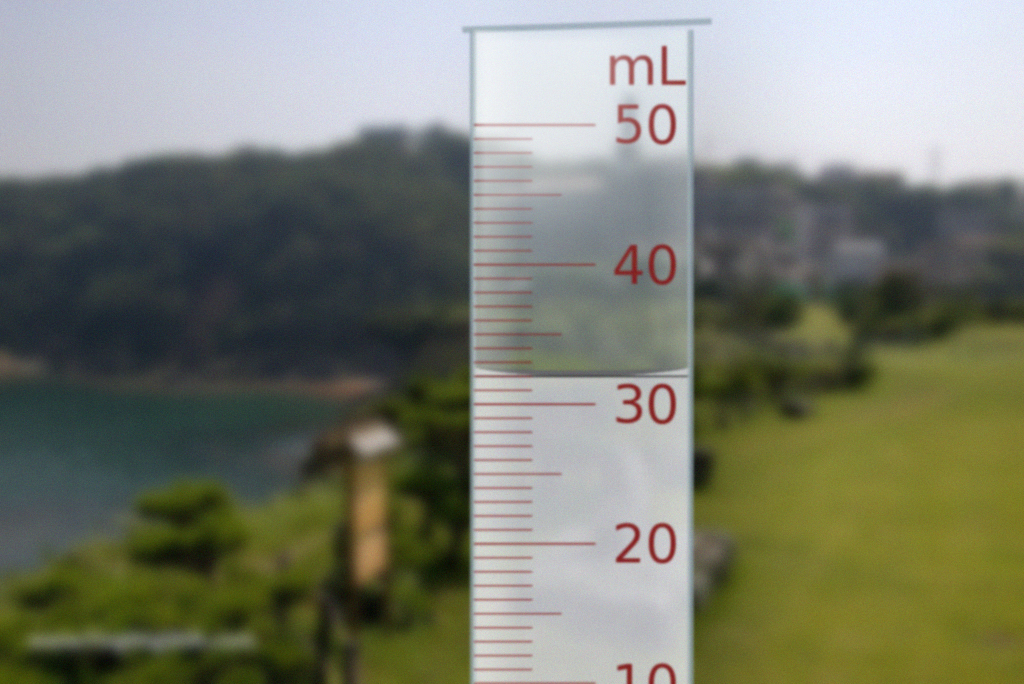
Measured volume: 32 mL
